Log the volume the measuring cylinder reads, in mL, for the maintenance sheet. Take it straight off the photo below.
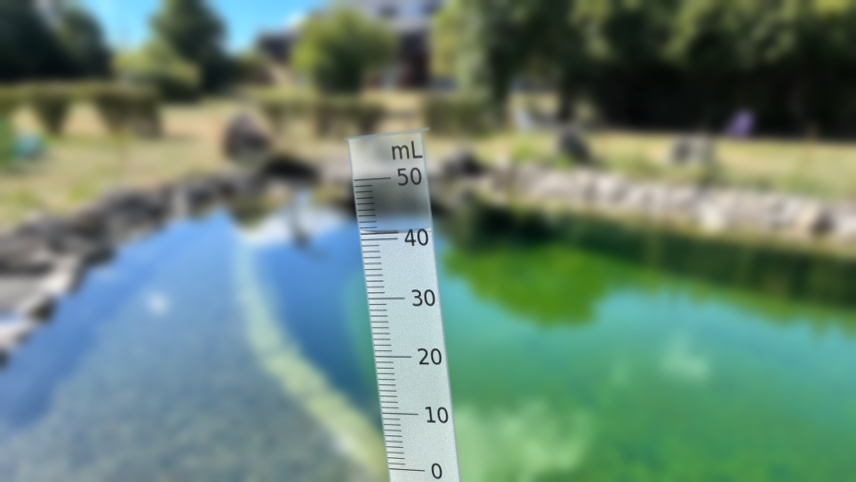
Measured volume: 41 mL
